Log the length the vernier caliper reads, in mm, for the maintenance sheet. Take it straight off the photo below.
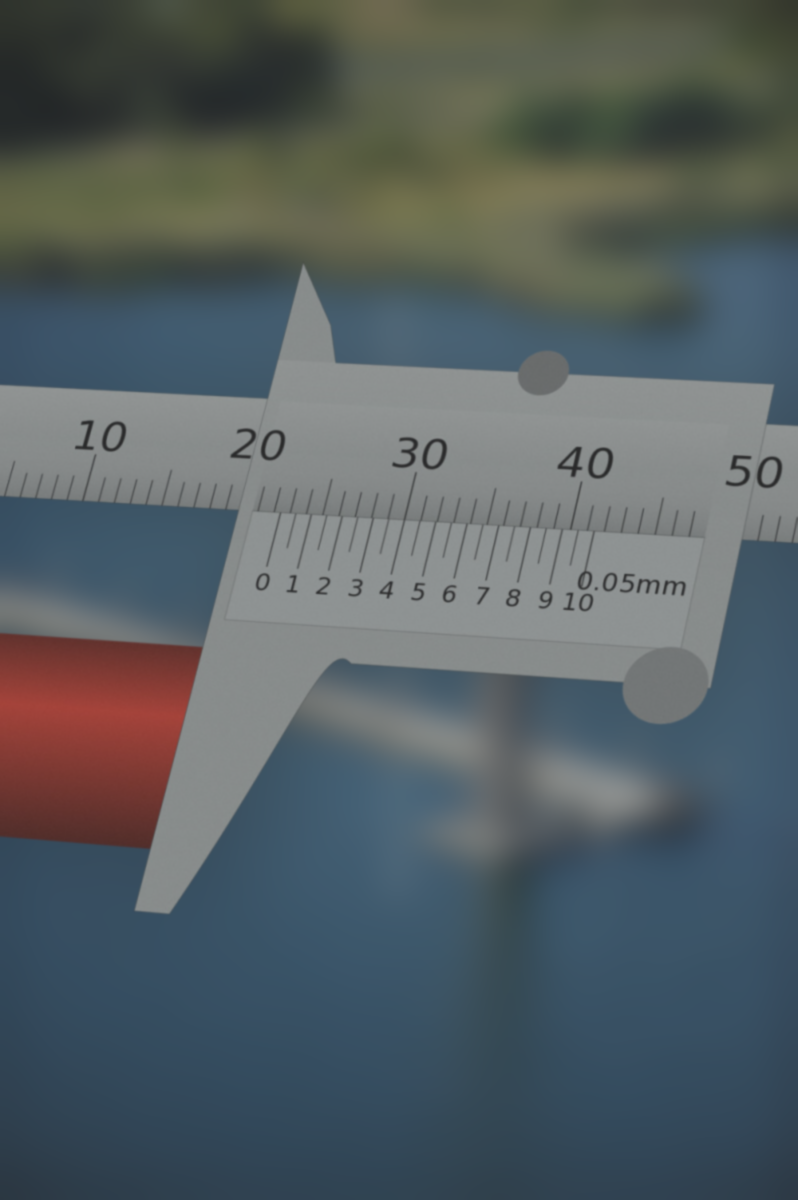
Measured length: 22.4 mm
